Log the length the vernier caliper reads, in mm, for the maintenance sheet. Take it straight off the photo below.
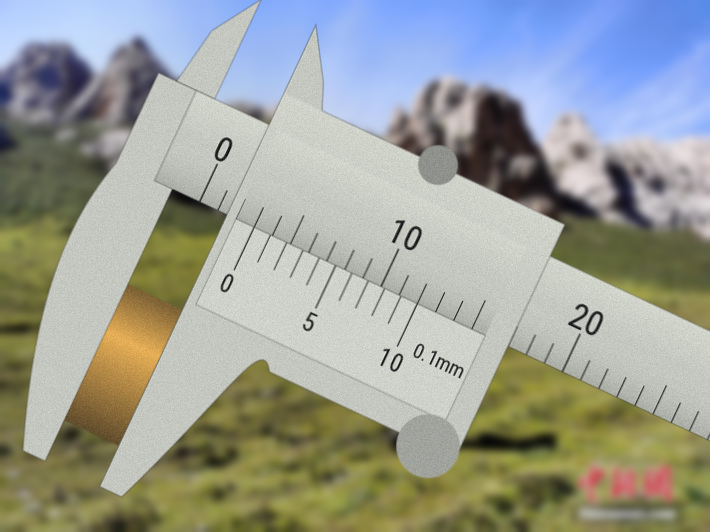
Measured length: 3.0 mm
